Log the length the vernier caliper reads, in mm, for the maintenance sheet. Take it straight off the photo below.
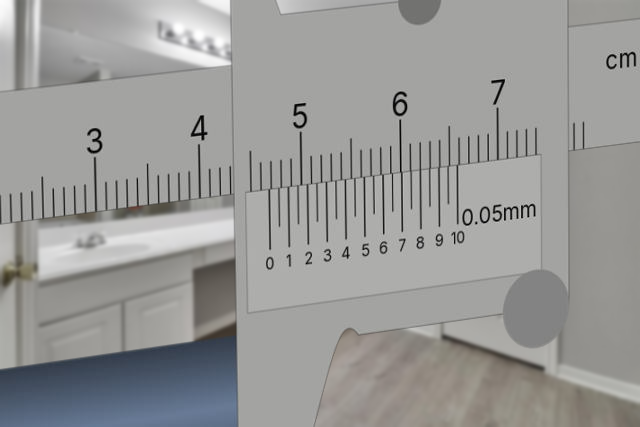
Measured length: 46.8 mm
